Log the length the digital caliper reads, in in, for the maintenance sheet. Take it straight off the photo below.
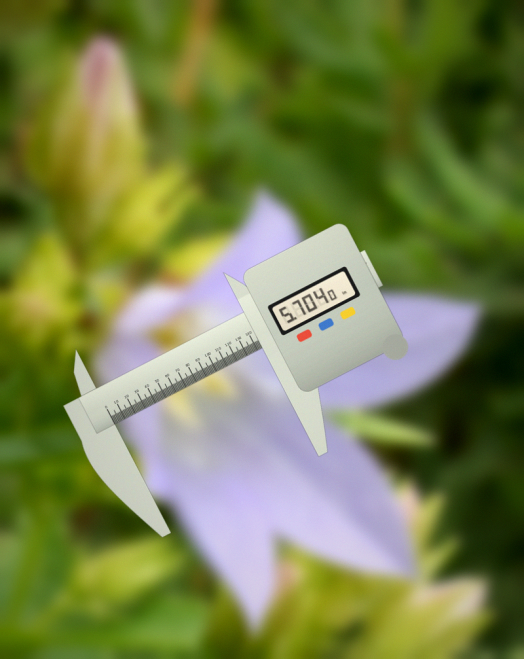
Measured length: 5.7040 in
